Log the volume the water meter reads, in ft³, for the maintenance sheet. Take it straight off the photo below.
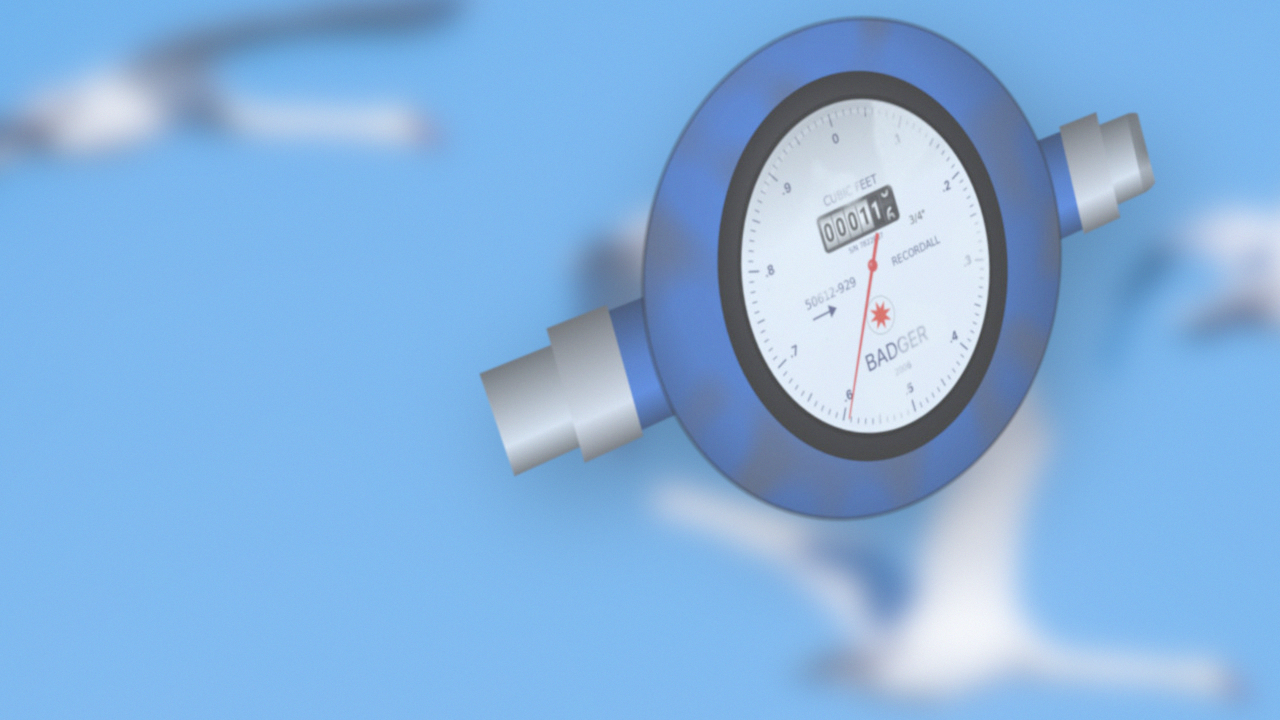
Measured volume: 115.59 ft³
